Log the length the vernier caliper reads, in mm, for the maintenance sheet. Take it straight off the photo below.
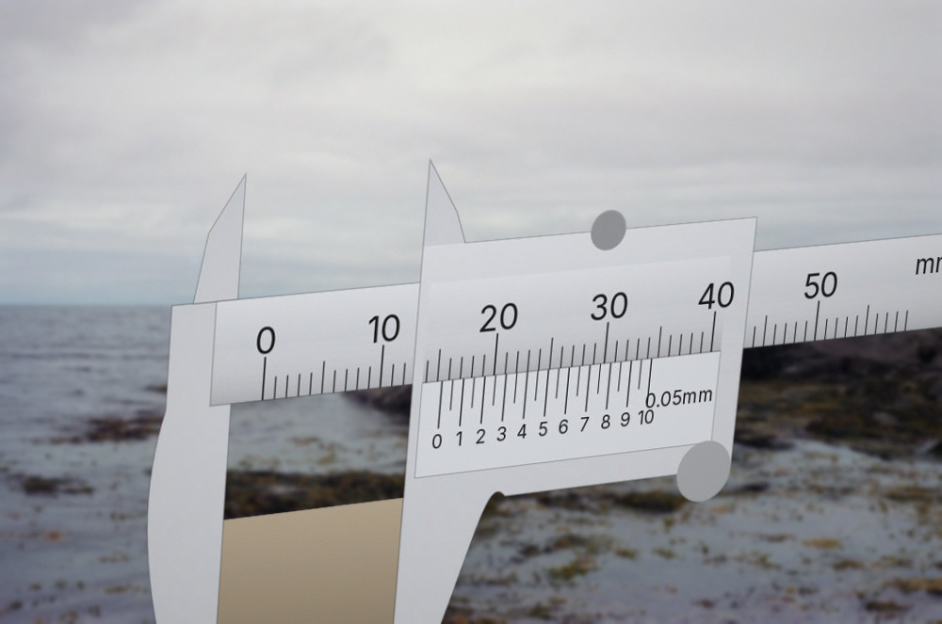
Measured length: 15.4 mm
